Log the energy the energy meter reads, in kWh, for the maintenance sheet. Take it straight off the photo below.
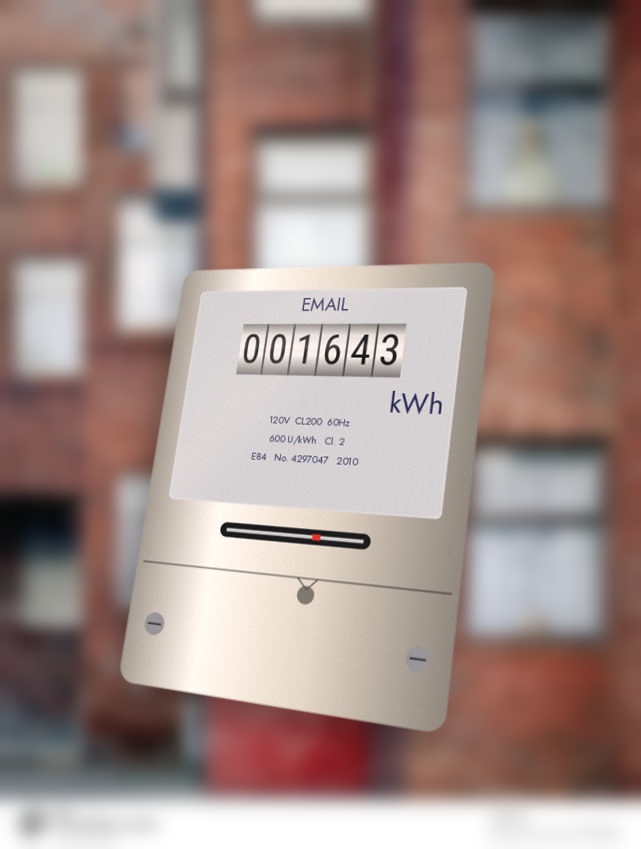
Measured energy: 1643 kWh
